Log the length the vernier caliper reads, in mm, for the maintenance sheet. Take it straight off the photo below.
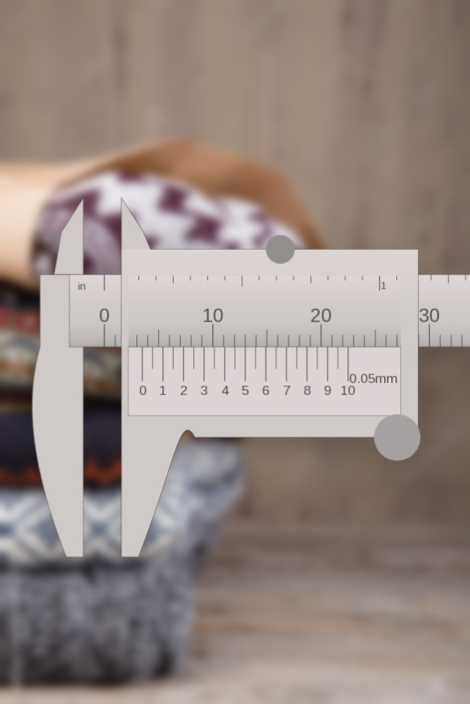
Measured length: 3.5 mm
